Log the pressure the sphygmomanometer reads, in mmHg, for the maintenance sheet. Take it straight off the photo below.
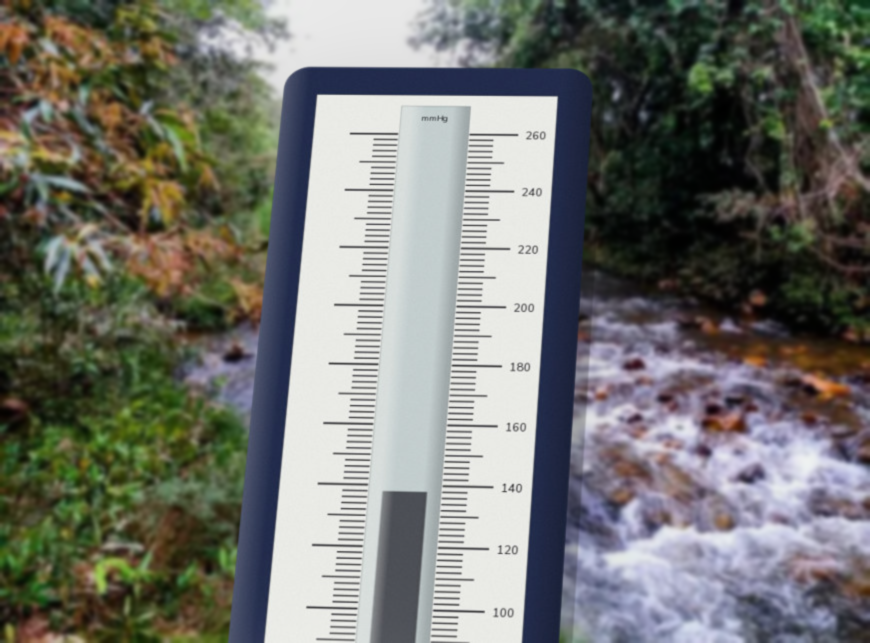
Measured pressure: 138 mmHg
